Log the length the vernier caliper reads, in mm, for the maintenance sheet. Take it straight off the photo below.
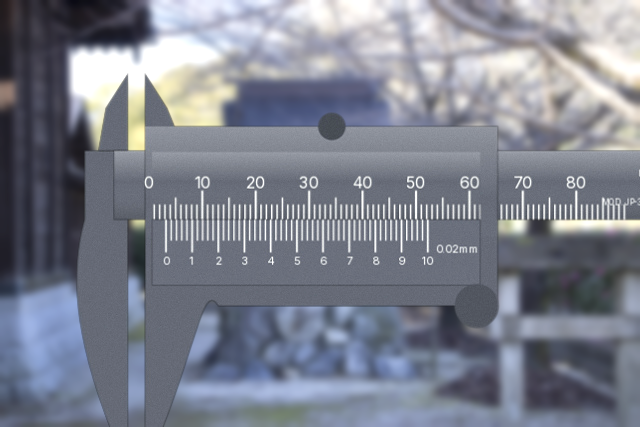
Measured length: 3.2 mm
